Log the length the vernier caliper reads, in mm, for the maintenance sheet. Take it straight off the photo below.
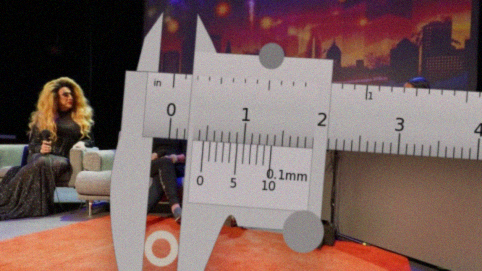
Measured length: 4.6 mm
